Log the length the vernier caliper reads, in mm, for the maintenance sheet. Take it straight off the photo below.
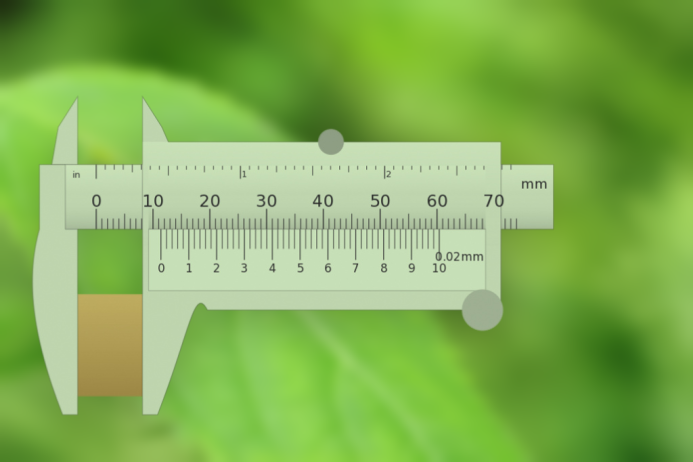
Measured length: 11.4 mm
